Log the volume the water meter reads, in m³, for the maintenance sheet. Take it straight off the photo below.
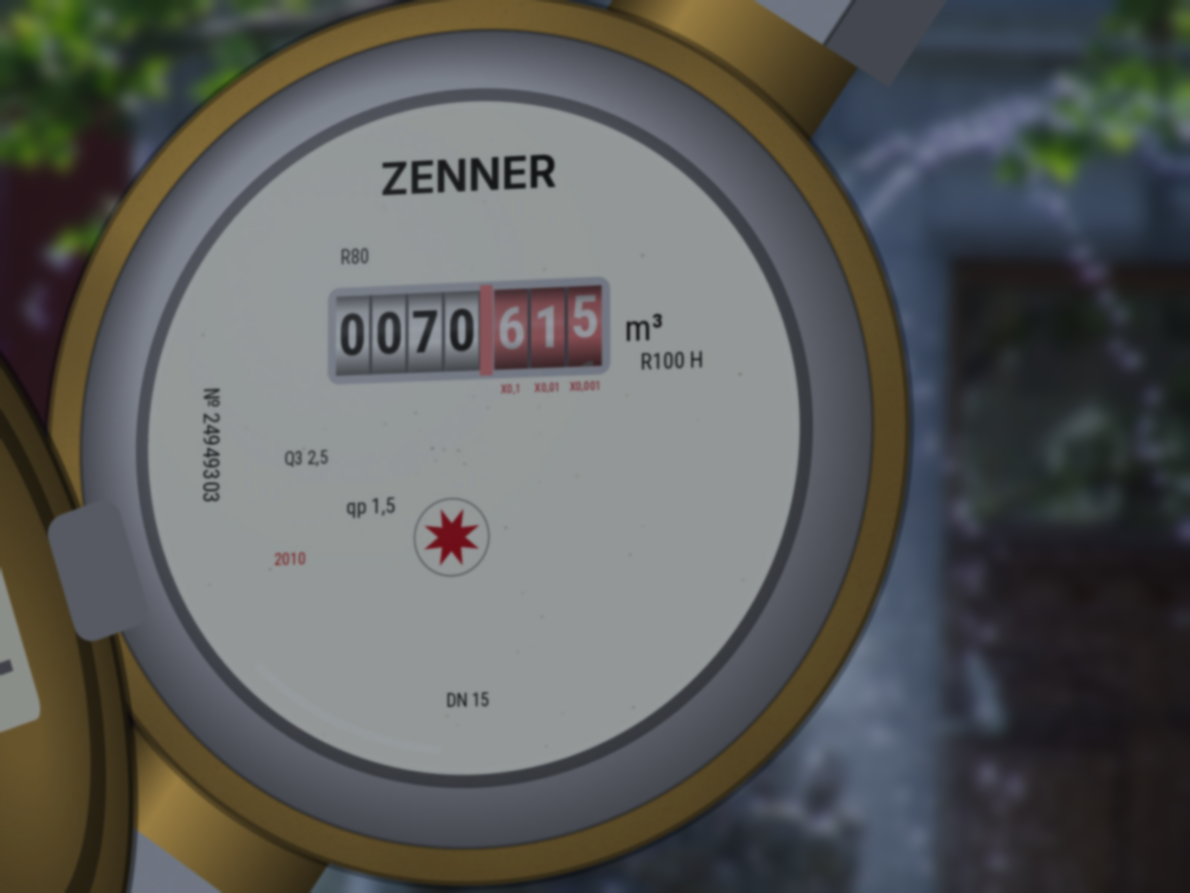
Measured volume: 70.615 m³
